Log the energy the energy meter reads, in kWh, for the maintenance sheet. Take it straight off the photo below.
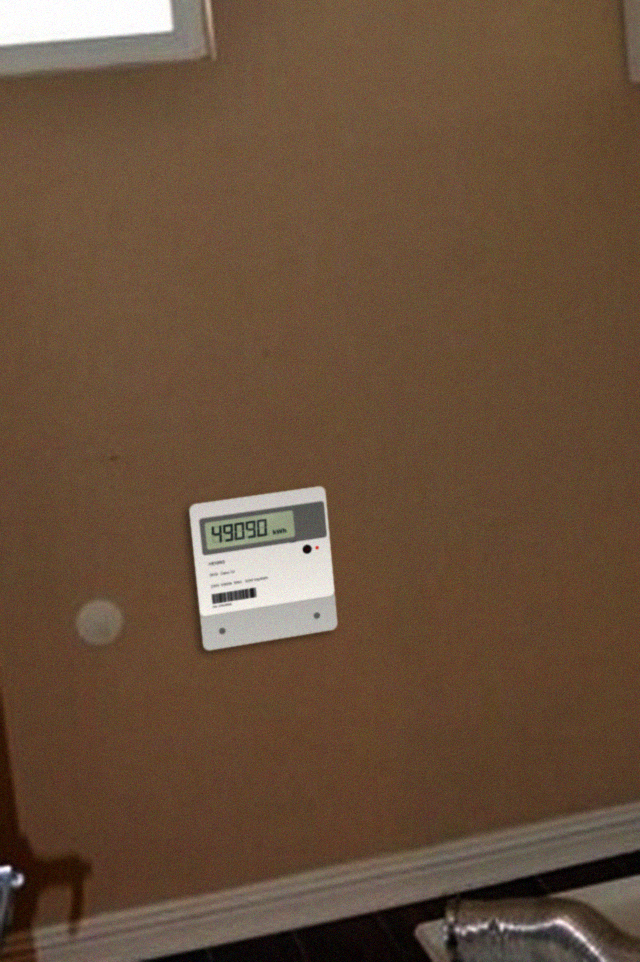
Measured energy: 49090 kWh
